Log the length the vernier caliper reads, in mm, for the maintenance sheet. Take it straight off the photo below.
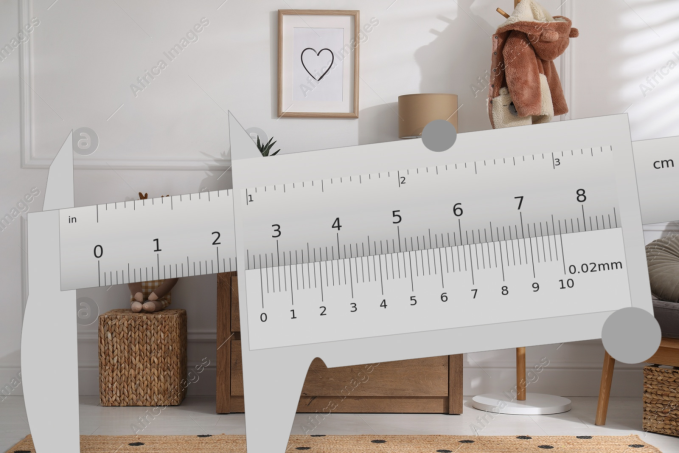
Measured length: 27.0 mm
